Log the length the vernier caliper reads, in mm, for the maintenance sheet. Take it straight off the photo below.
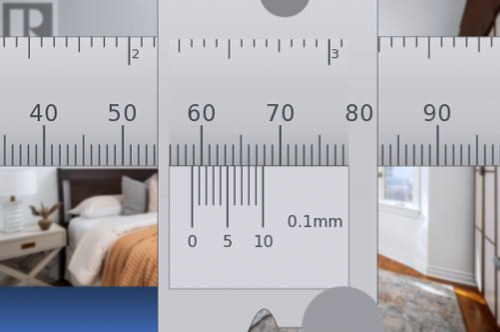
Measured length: 58.8 mm
